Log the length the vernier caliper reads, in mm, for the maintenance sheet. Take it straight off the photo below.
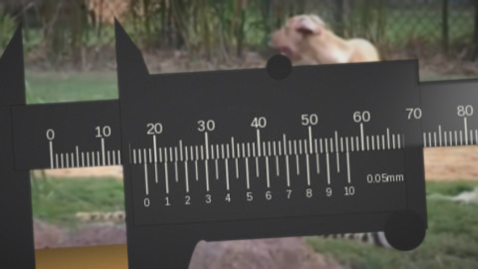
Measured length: 18.0 mm
